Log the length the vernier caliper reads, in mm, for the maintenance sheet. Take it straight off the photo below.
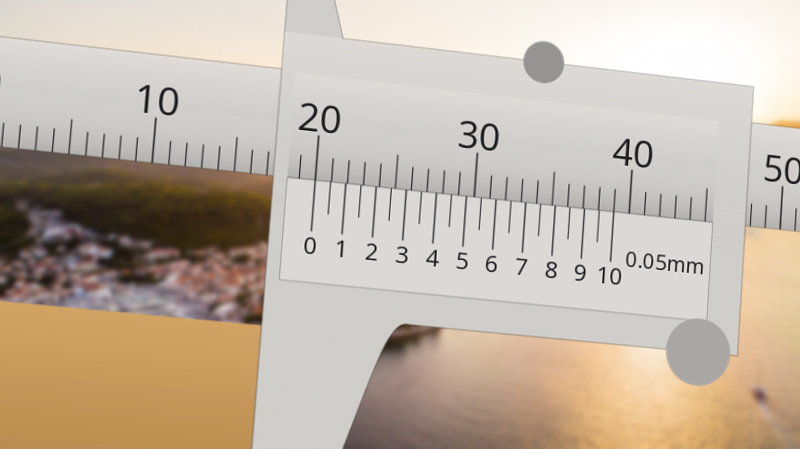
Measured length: 20.0 mm
